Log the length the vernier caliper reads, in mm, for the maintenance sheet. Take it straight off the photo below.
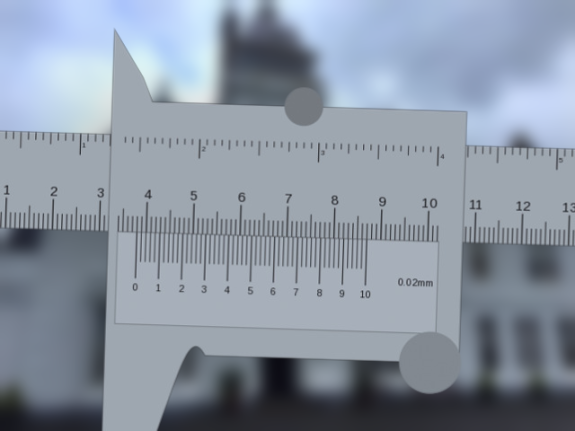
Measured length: 38.0 mm
